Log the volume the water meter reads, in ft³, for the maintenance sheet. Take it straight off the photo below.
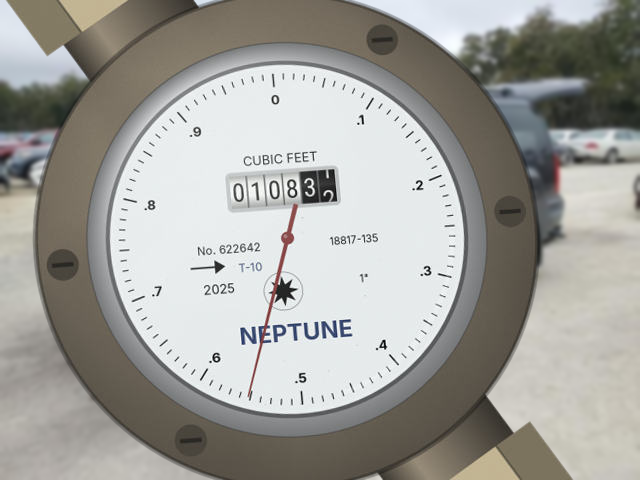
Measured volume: 10831.55 ft³
